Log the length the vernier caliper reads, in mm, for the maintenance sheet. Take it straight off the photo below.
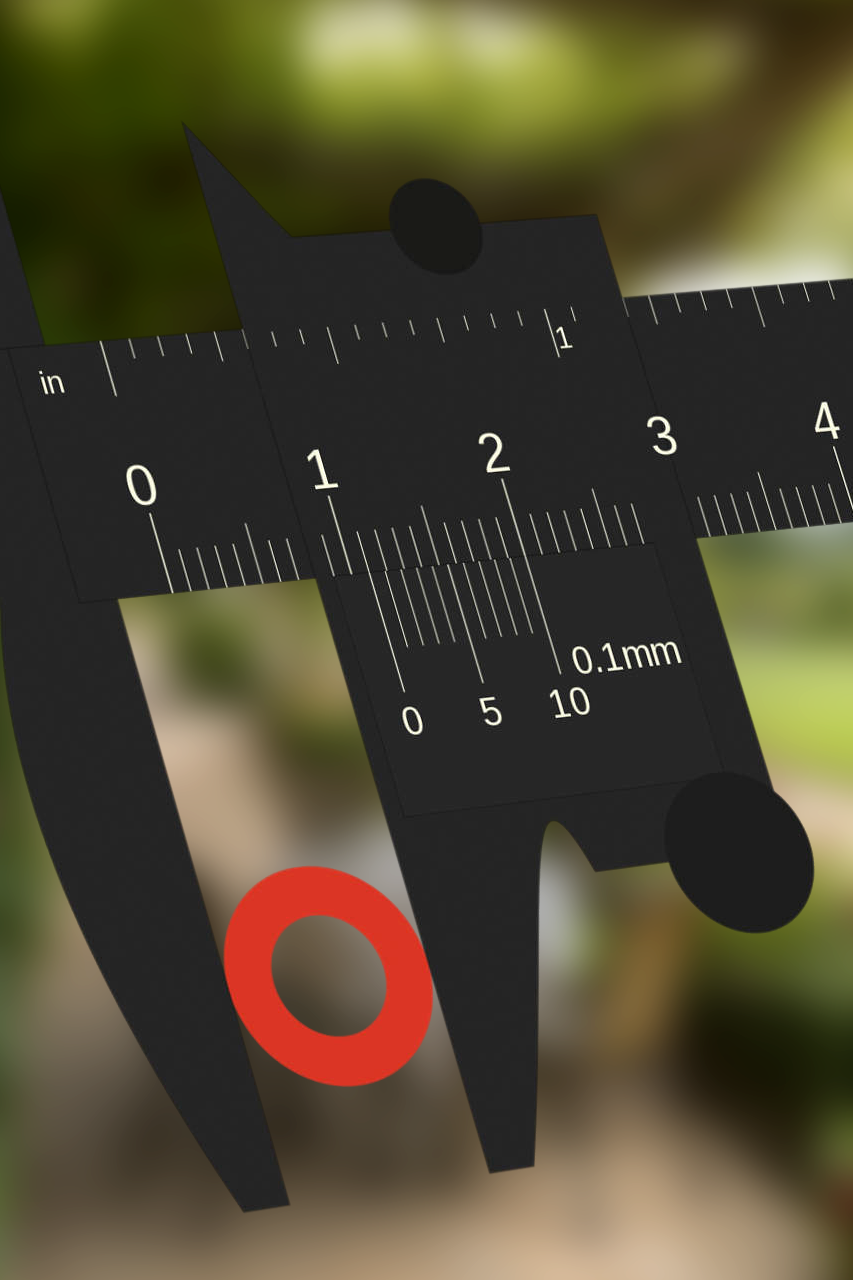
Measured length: 11.0 mm
